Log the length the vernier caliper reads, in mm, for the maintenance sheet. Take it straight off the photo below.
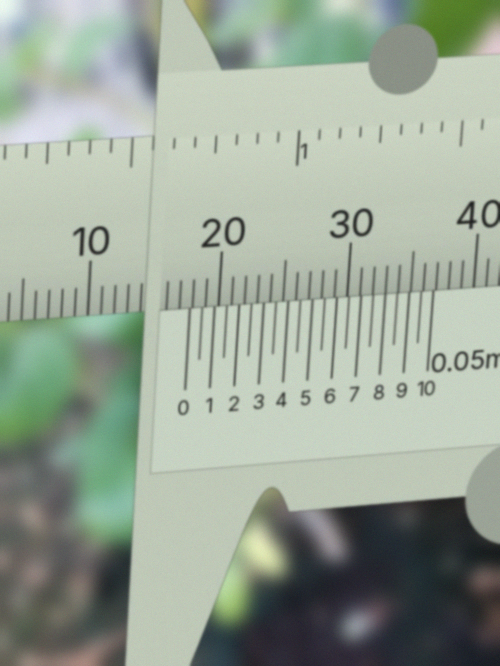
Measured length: 17.8 mm
